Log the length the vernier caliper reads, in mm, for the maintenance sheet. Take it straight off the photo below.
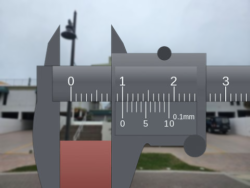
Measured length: 10.0 mm
